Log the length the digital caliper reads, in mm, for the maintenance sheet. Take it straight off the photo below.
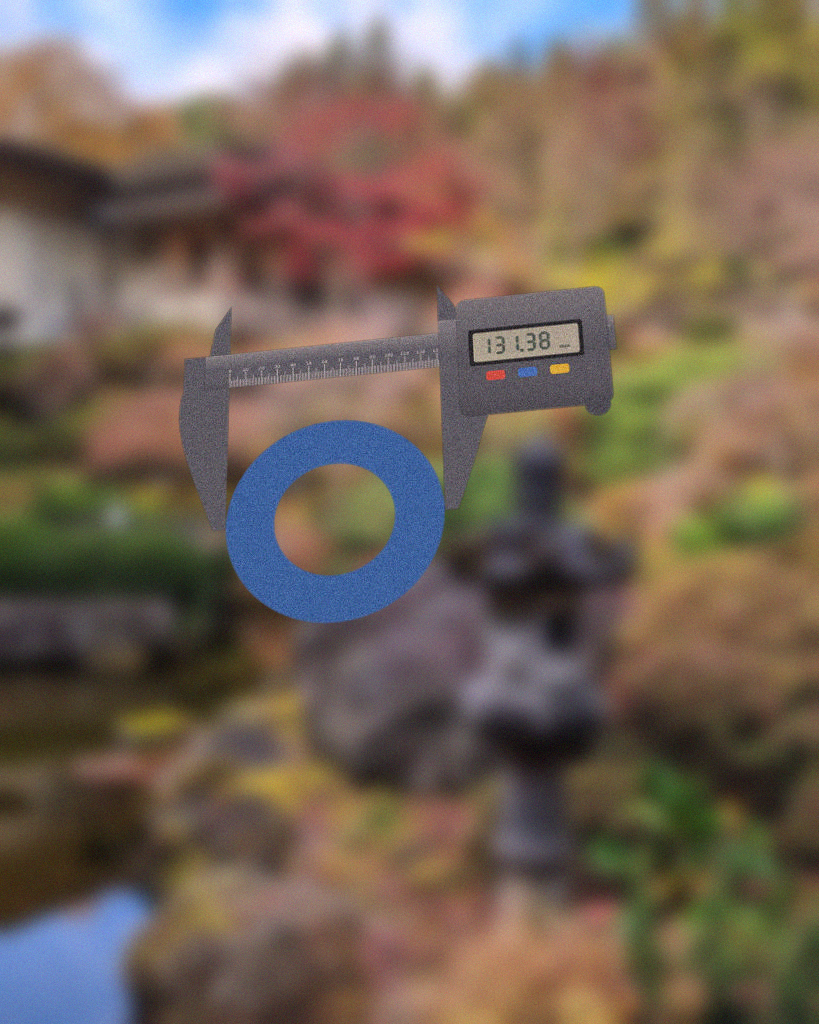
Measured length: 131.38 mm
